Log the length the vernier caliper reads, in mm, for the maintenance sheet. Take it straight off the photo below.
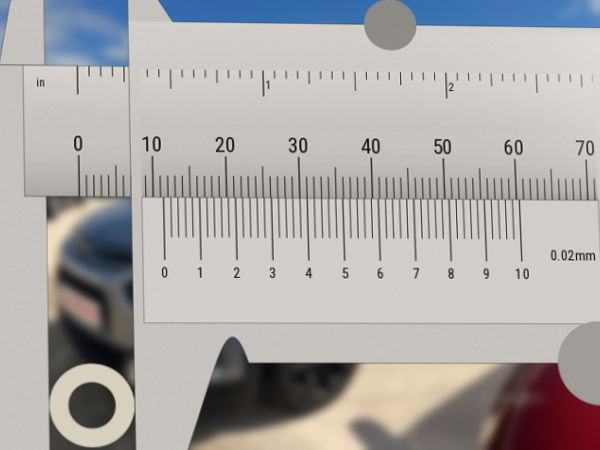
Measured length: 11.4 mm
